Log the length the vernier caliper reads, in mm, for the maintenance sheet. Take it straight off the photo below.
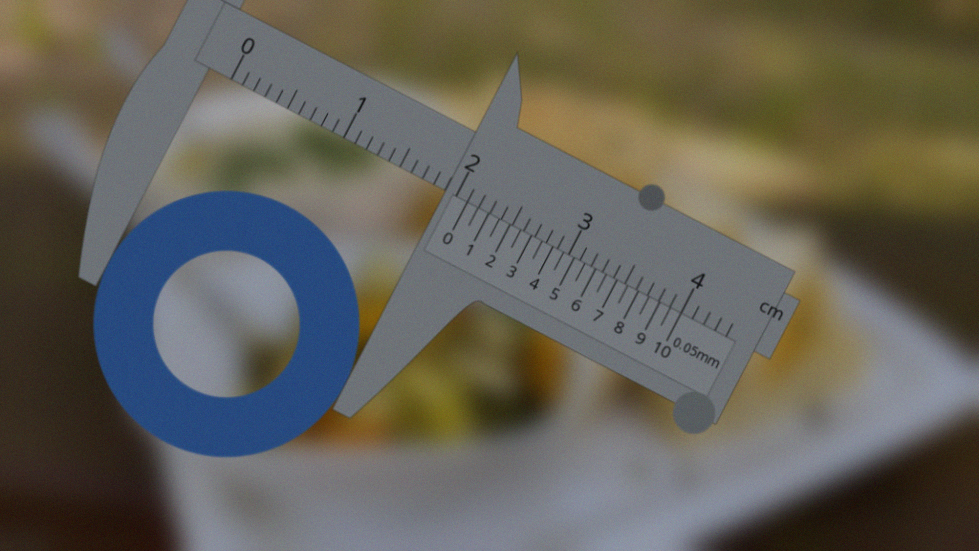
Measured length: 21.0 mm
